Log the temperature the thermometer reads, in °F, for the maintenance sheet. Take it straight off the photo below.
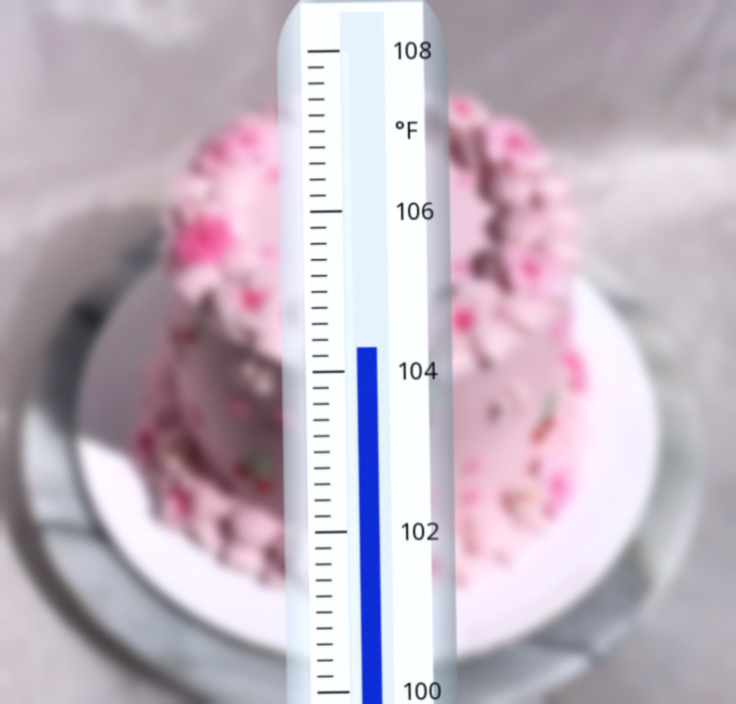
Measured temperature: 104.3 °F
